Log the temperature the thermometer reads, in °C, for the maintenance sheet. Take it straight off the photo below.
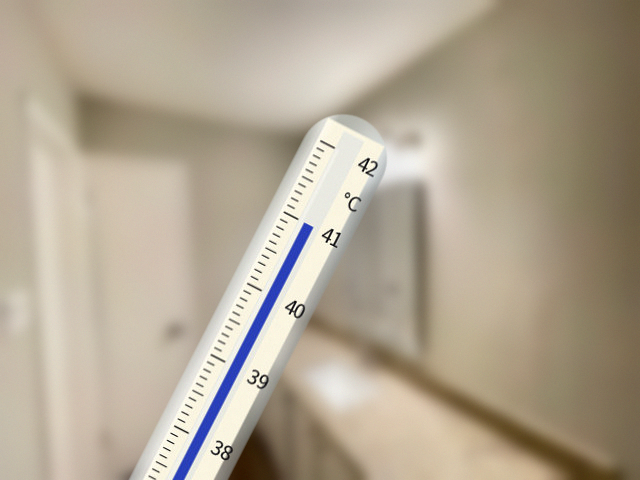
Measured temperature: 41 °C
